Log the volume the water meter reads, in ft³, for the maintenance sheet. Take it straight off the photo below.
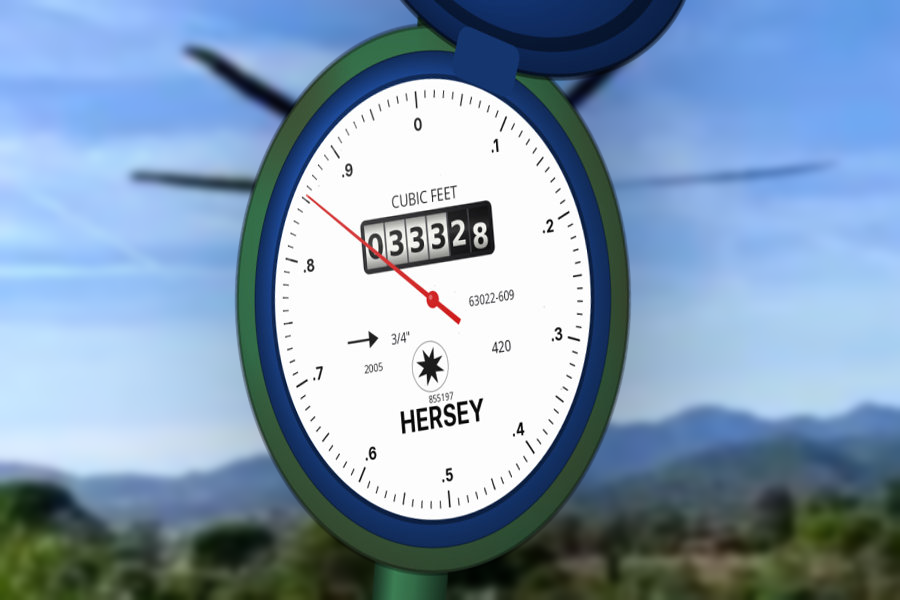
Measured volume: 33327.85 ft³
